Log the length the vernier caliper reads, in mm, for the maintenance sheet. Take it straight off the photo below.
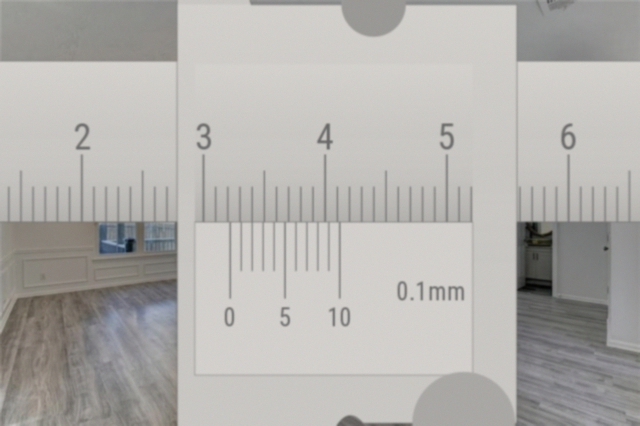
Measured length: 32.2 mm
